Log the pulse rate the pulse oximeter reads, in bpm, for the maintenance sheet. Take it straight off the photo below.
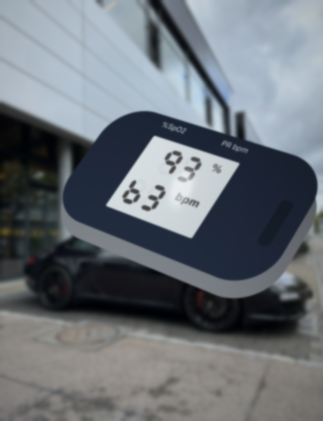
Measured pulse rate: 63 bpm
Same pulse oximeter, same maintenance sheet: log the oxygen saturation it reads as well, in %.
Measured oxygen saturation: 93 %
